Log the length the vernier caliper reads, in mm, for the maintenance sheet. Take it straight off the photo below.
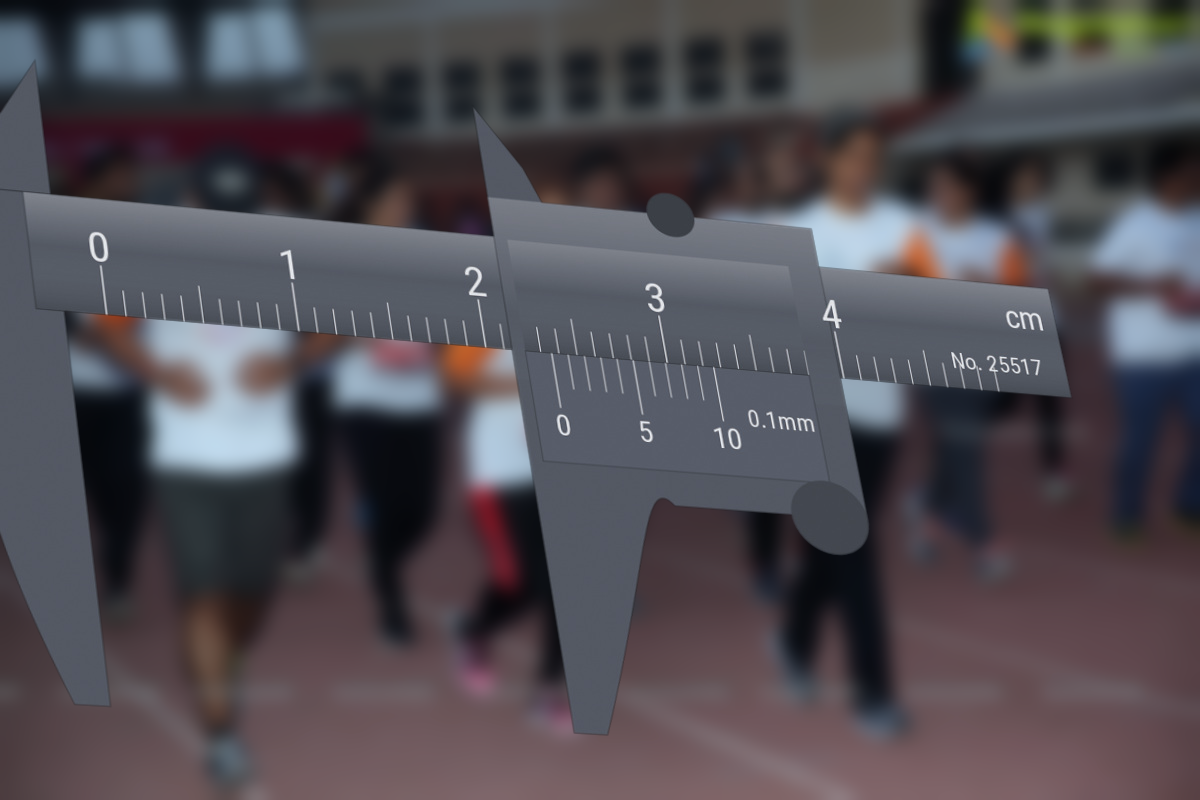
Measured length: 23.6 mm
